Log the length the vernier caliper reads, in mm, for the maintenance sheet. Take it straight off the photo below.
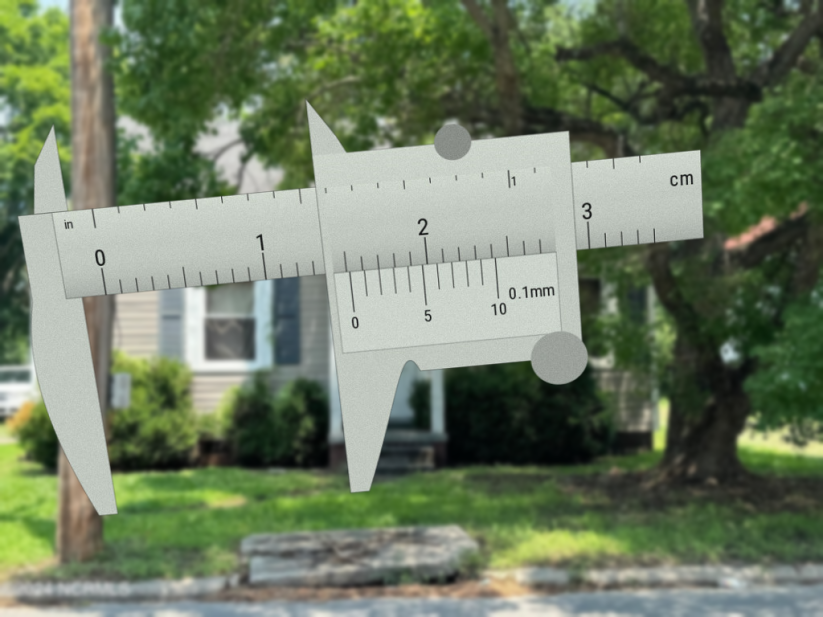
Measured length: 15.2 mm
